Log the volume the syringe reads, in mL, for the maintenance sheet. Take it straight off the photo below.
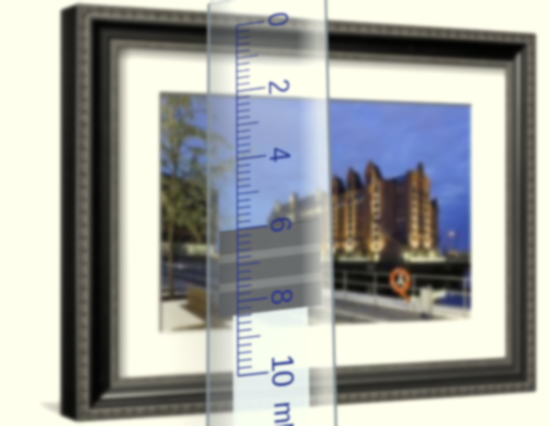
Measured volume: 6 mL
